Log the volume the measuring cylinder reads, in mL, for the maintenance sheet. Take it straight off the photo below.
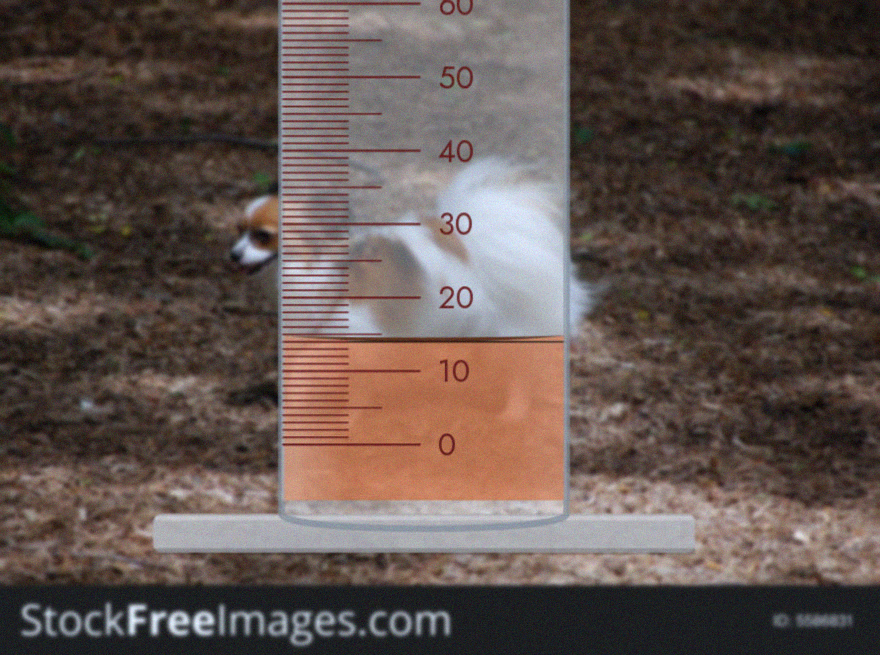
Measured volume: 14 mL
